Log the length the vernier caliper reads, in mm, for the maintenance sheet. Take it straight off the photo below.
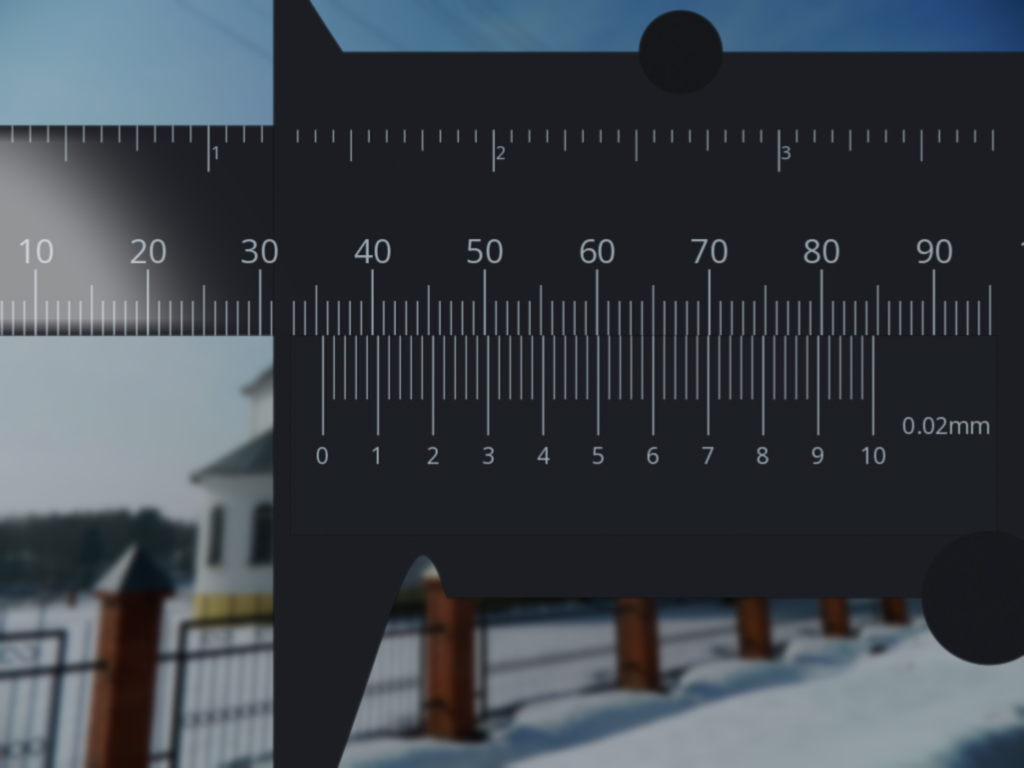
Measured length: 35.6 mm
